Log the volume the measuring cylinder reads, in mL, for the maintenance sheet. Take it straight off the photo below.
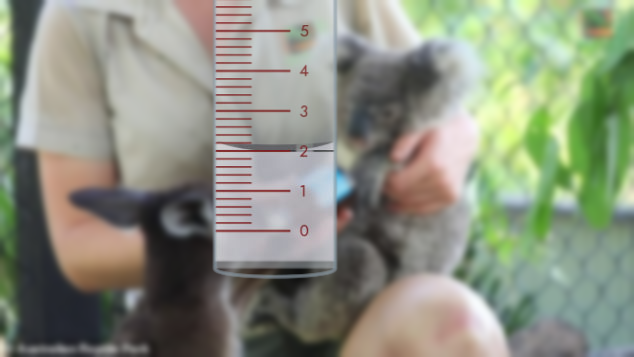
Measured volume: 2 mL
